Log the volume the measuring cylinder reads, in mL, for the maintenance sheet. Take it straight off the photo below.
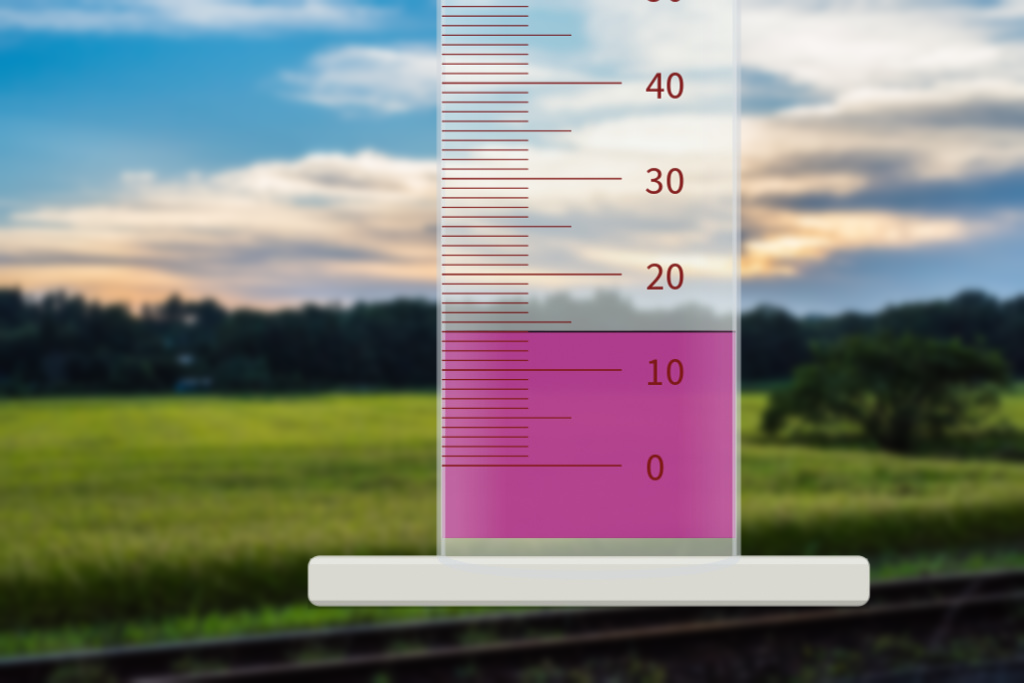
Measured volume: 14 mL
